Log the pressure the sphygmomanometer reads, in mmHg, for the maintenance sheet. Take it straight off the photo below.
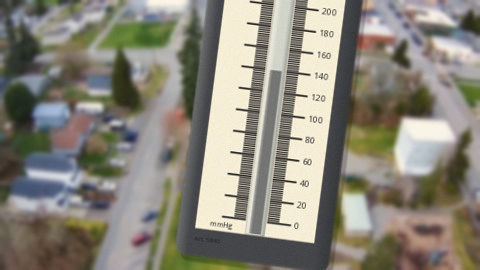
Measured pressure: 140 mmHg
